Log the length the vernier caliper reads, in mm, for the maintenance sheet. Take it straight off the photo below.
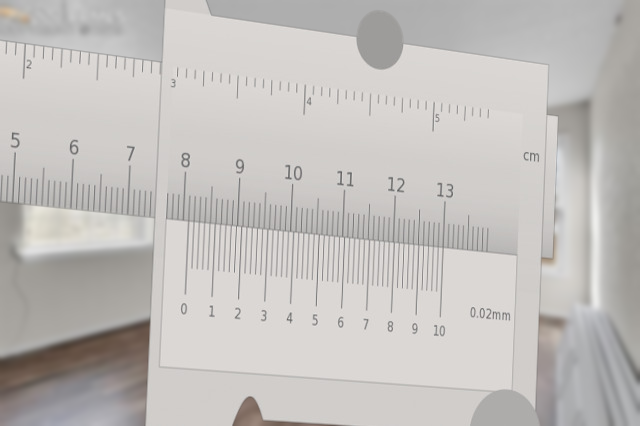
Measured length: 81.0 mm
